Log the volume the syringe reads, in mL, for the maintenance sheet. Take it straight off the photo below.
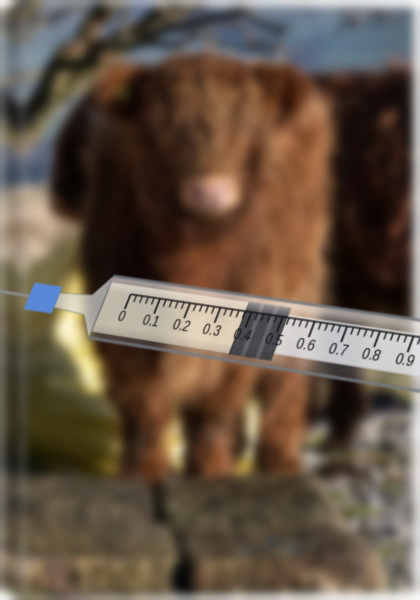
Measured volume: 0.38 mL
